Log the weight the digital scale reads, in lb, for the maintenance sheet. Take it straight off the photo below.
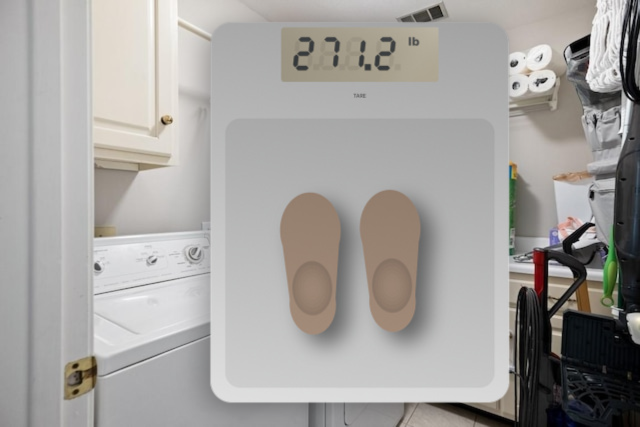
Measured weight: 271.2 lb
